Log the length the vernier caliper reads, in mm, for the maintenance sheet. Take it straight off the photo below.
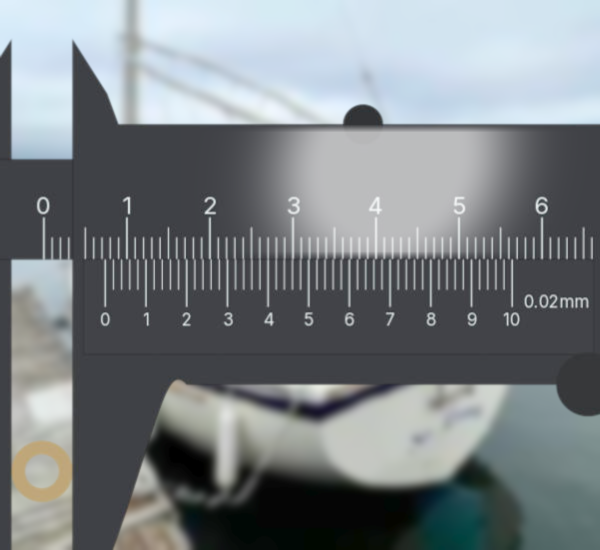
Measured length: 7.4 mm
